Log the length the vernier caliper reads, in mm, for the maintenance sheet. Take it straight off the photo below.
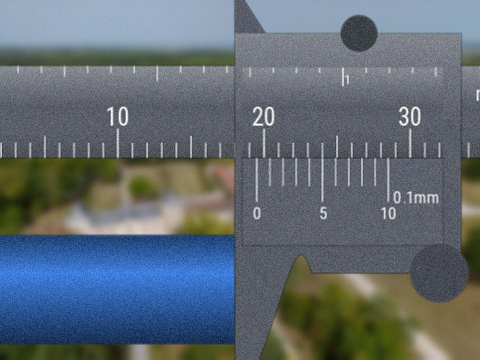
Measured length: 19.5 mm
